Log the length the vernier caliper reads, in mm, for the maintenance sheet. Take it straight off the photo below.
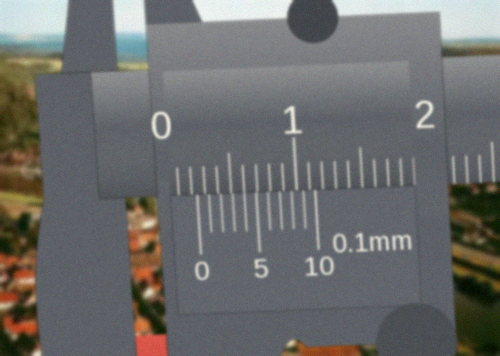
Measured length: 2.4 mm
